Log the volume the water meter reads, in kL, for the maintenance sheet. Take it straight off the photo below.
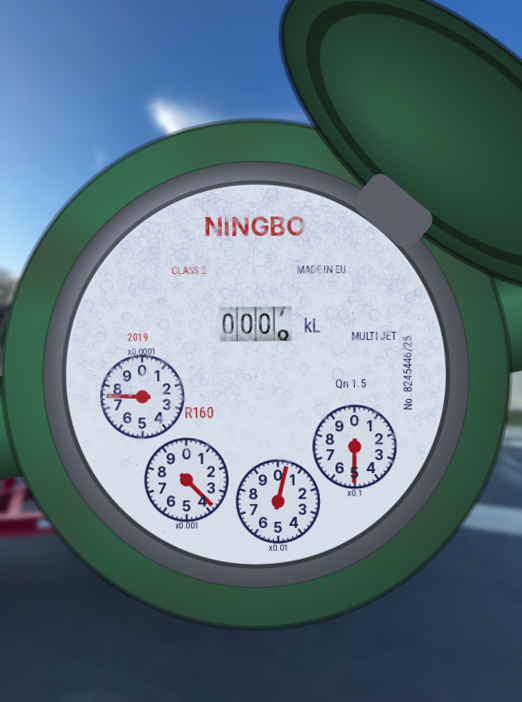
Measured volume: 7.5037 kL
